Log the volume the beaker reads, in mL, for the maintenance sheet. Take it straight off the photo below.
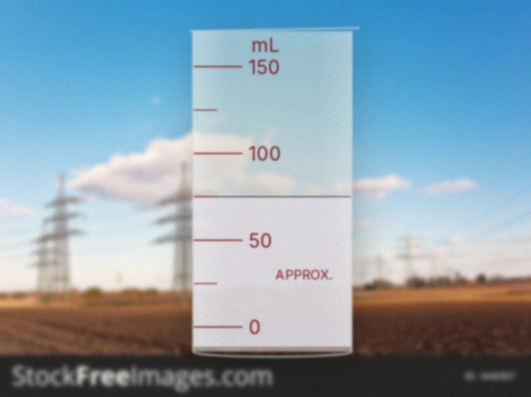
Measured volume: 75 mL
